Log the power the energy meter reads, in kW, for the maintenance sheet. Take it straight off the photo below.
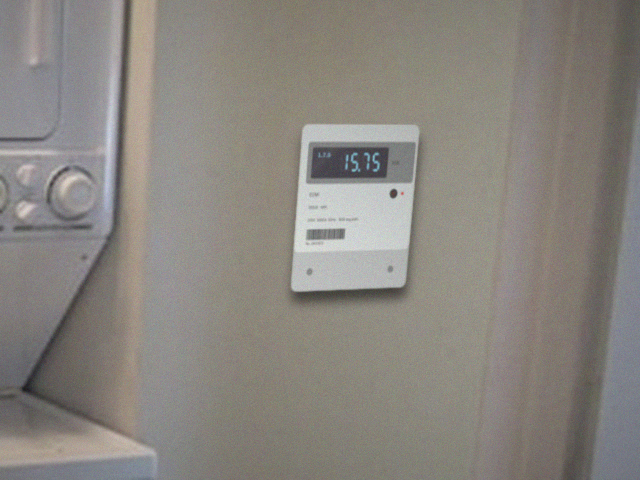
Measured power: 15.75 kW
